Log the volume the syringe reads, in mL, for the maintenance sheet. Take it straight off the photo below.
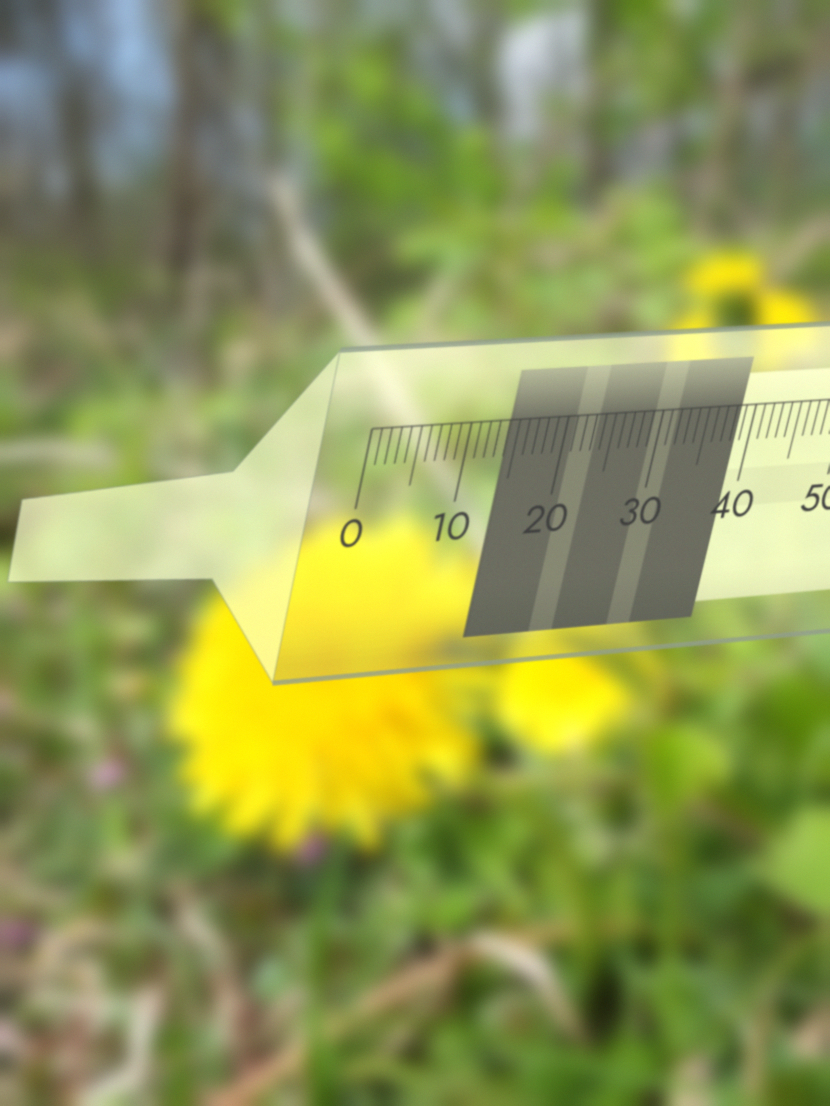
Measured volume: 14 mL
